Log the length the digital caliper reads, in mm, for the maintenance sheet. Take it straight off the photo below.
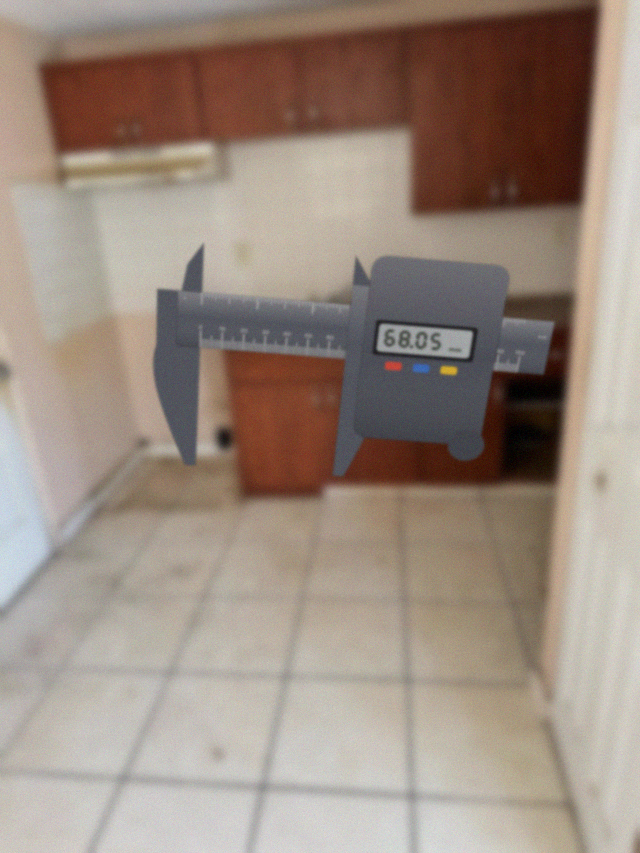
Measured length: 68.05 mm
